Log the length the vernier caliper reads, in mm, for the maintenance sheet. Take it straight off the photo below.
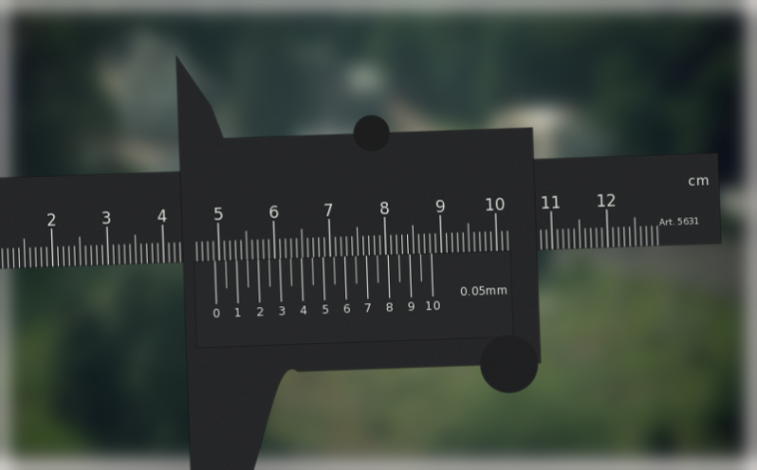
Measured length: 49.2 mm
